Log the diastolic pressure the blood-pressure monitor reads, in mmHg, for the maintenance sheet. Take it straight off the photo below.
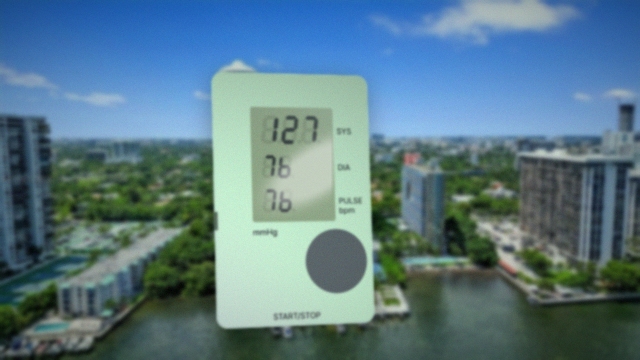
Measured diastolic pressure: 76 mmHg
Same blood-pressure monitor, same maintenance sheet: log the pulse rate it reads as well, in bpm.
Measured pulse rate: 76 bpm
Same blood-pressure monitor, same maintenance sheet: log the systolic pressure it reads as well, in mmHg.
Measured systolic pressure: 127 mmHg
